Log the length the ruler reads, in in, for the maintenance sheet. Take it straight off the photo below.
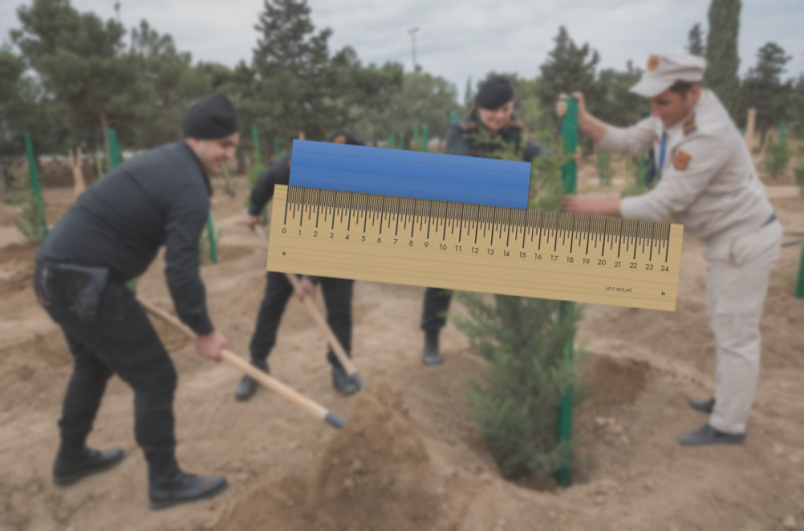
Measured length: 15 in
